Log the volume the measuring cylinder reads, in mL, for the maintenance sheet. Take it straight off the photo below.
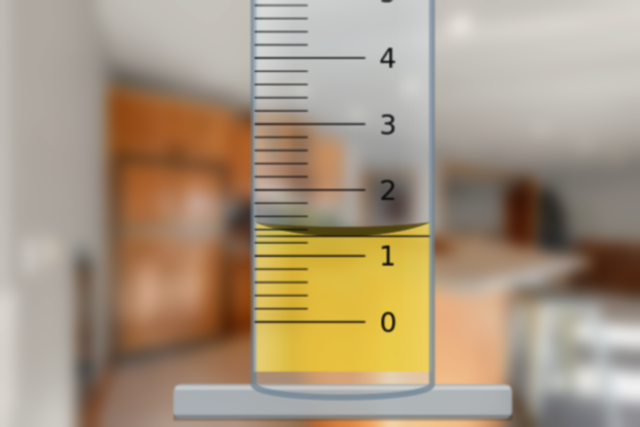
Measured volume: 1.3 mL
